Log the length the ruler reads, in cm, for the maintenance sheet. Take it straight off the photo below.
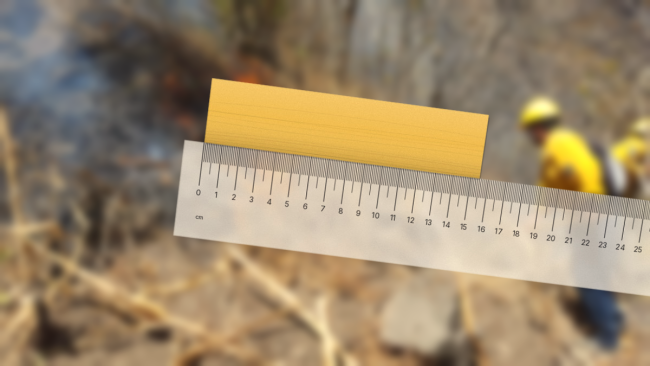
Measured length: 15.5 cm
